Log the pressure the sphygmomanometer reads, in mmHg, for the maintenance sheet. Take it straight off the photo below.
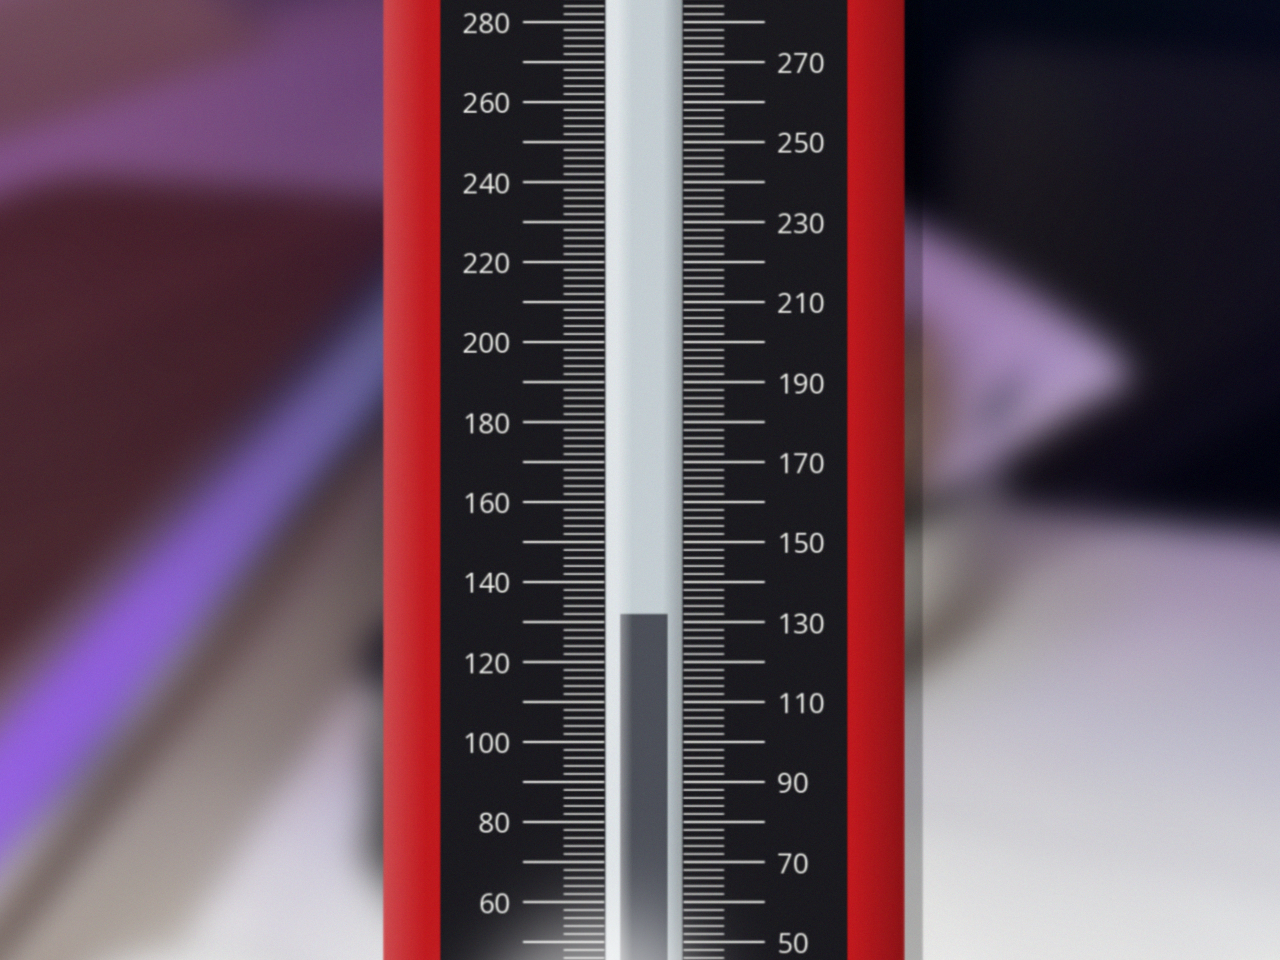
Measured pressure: 132 mmHg
